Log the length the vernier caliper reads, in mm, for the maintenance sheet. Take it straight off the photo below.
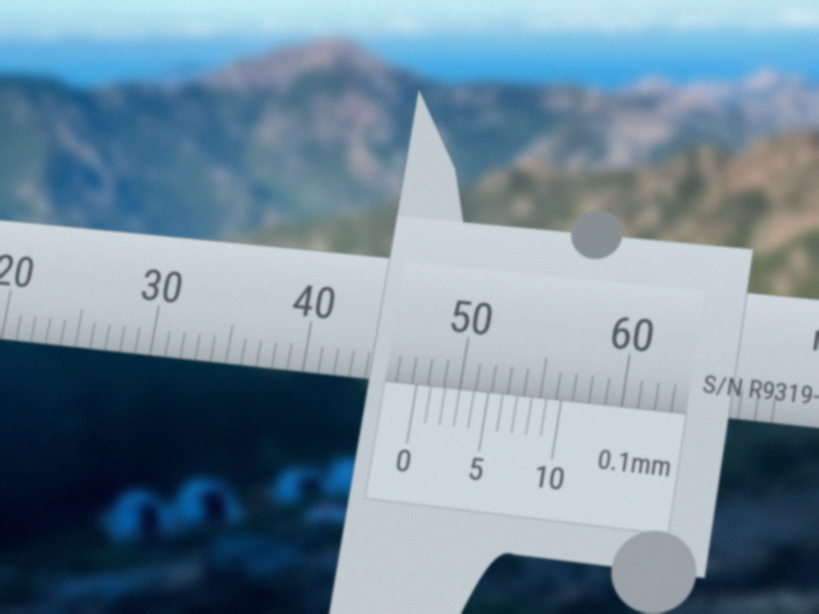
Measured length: 47.3 mm
